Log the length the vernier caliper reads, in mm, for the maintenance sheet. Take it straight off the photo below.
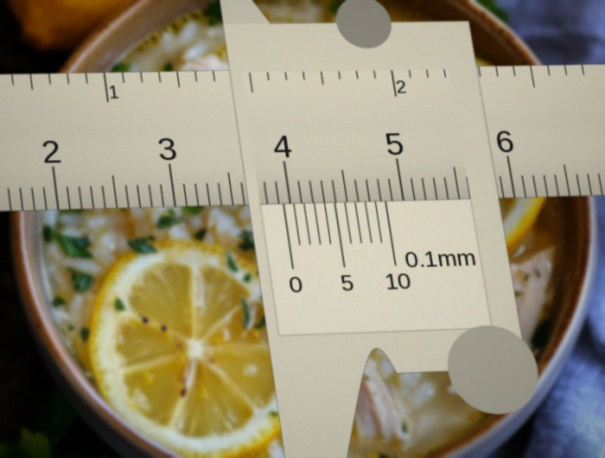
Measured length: 39.4 mm
